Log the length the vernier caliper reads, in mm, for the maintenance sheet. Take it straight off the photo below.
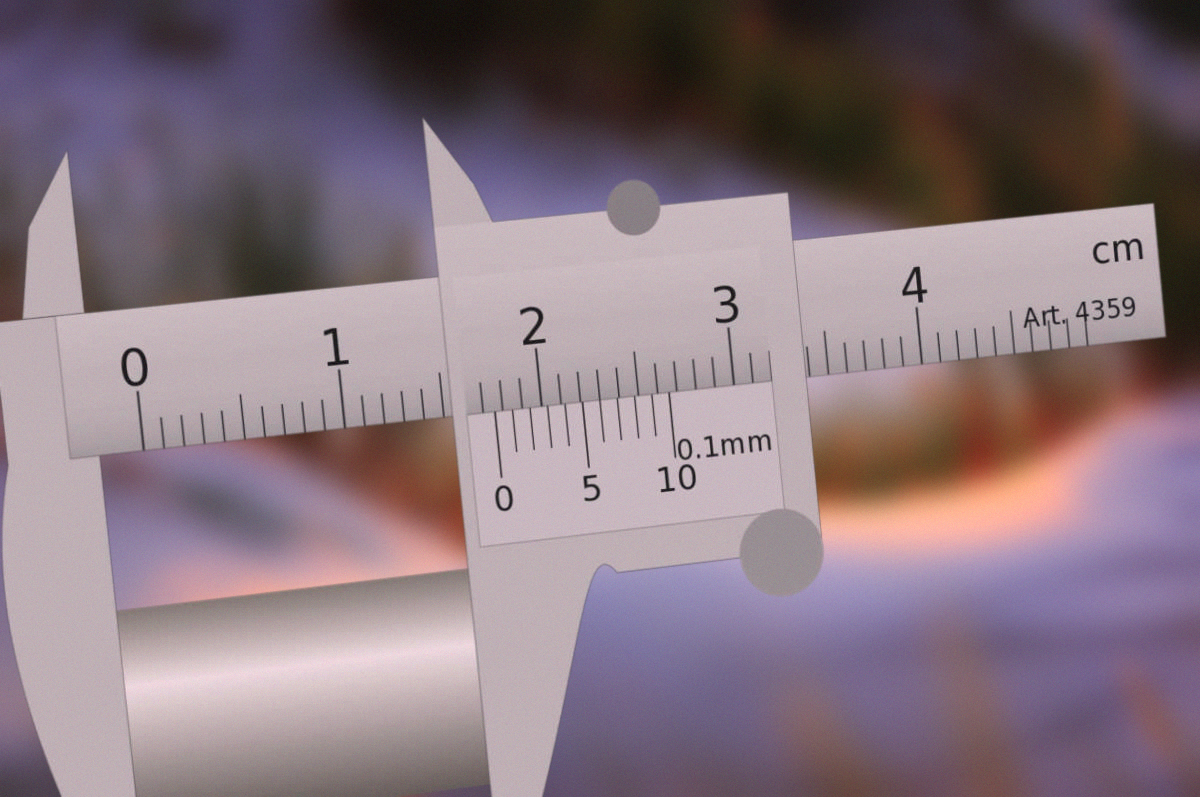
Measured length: 17.6 mm
